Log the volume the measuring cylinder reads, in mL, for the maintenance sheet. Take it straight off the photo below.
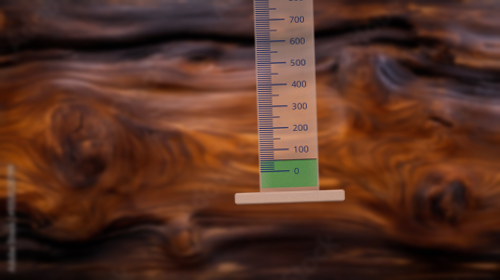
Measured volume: 50 mL
